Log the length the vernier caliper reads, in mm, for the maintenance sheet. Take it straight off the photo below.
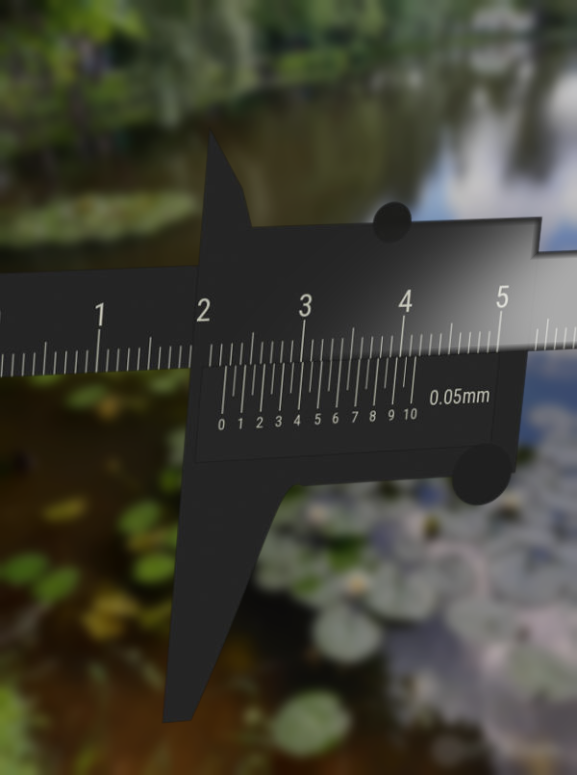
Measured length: 22.6 mm
